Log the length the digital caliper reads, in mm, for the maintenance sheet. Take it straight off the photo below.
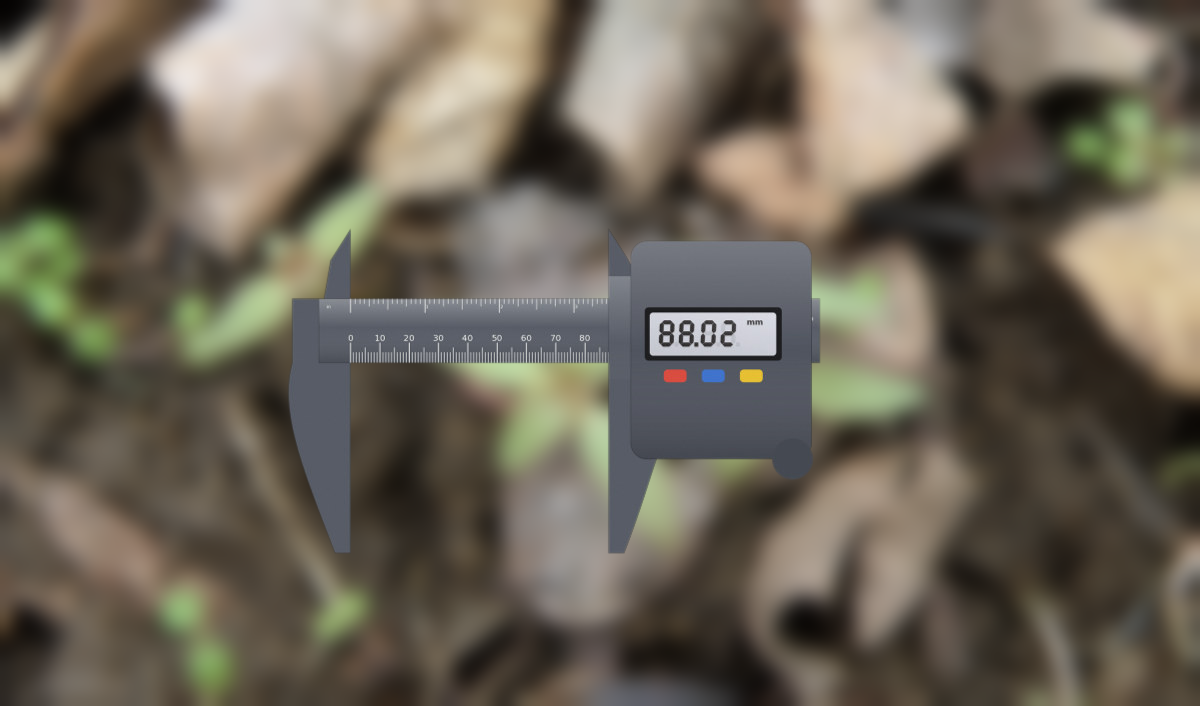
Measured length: 88.02 mm
